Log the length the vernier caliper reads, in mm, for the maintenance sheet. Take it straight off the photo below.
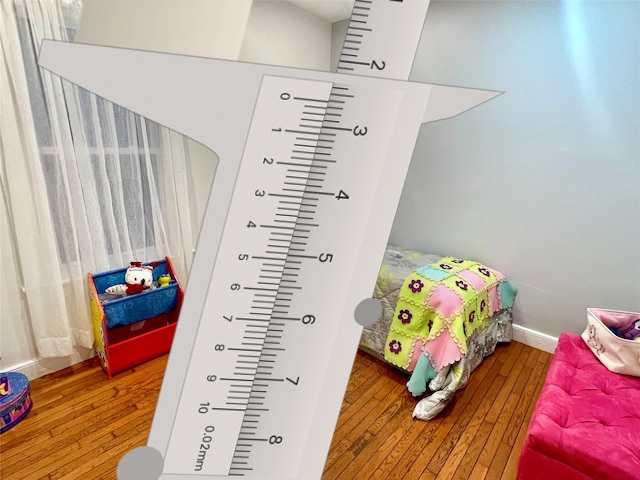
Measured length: 26.2 mm
